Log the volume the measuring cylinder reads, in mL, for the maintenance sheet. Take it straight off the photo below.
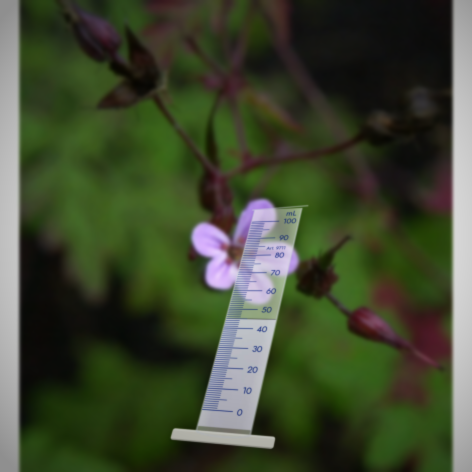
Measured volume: 45 mL
